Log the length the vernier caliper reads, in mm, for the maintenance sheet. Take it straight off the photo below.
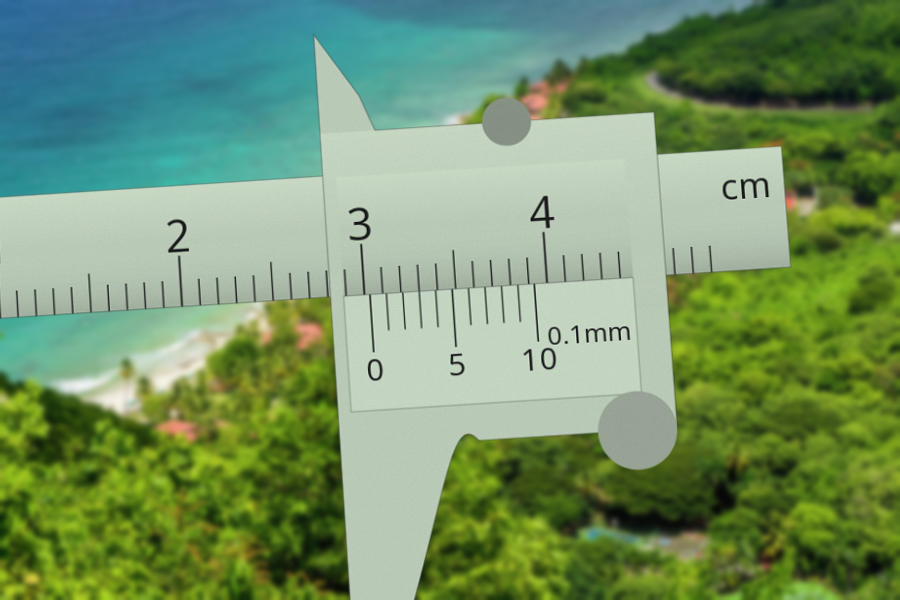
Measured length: 30.3 mm
